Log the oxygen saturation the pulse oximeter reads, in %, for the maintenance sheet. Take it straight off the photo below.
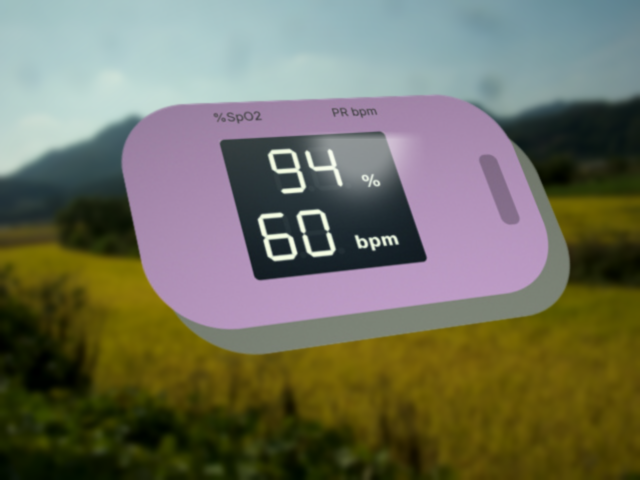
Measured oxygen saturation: 94 %
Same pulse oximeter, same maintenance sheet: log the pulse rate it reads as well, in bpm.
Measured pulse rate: 60 bpm
